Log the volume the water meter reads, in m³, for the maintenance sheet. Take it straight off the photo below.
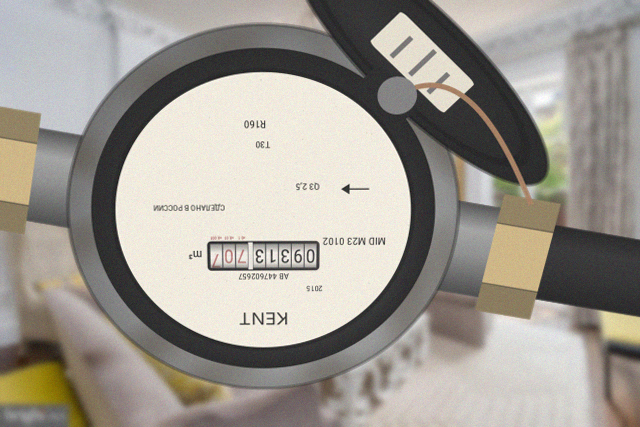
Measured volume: 9313.707 m³
